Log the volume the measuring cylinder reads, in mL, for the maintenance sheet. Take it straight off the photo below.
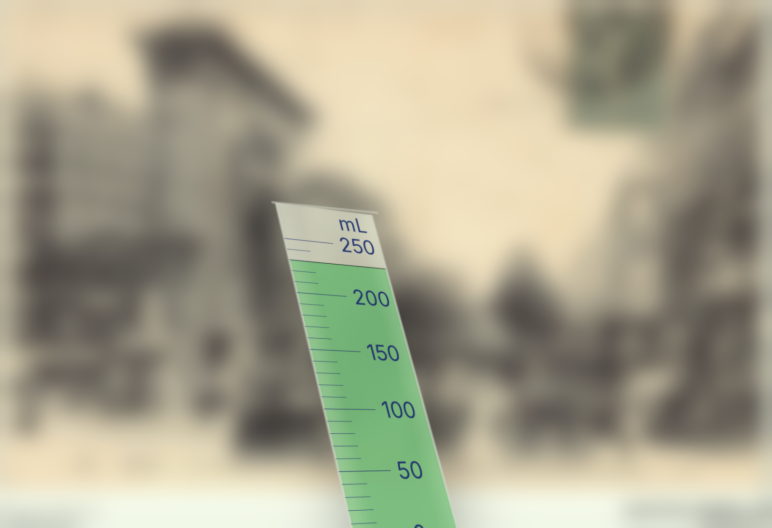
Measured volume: 230 mL
